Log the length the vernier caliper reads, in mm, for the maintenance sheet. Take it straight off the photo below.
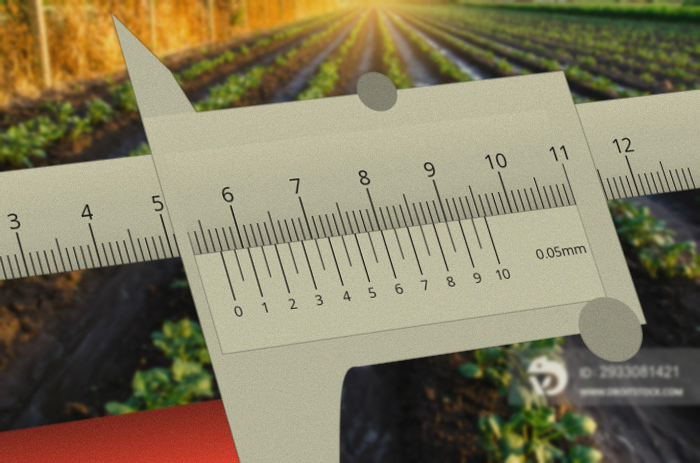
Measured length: 56.8 mm
